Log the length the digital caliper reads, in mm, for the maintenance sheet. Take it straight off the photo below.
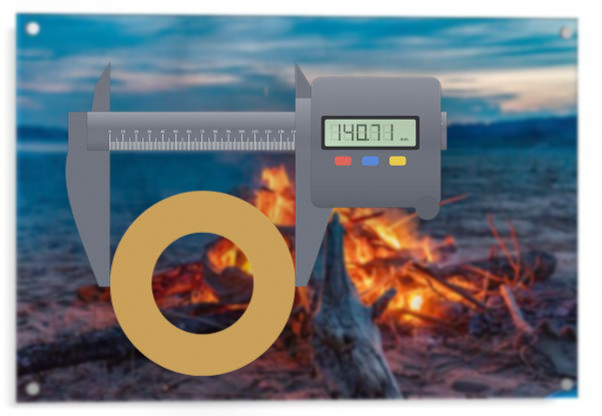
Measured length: 140.71 mm
